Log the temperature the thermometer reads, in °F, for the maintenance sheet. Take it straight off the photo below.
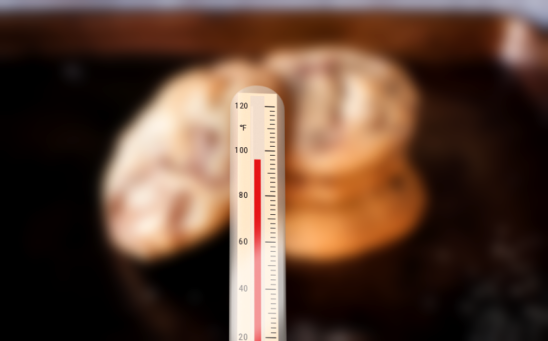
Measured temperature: 96 °F
